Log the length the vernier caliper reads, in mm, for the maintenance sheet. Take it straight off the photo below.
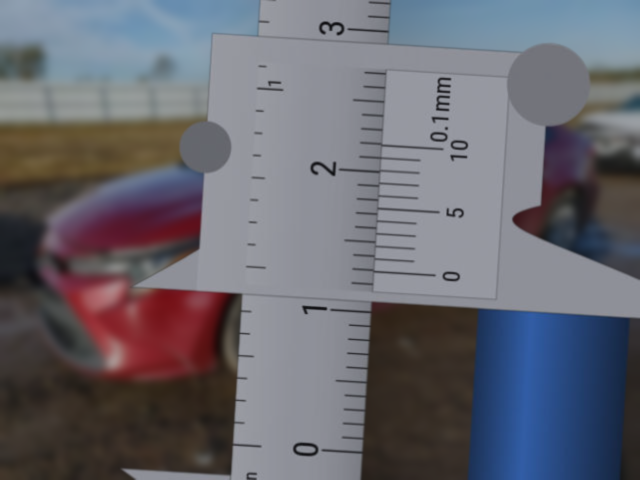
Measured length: 12.9 mm
